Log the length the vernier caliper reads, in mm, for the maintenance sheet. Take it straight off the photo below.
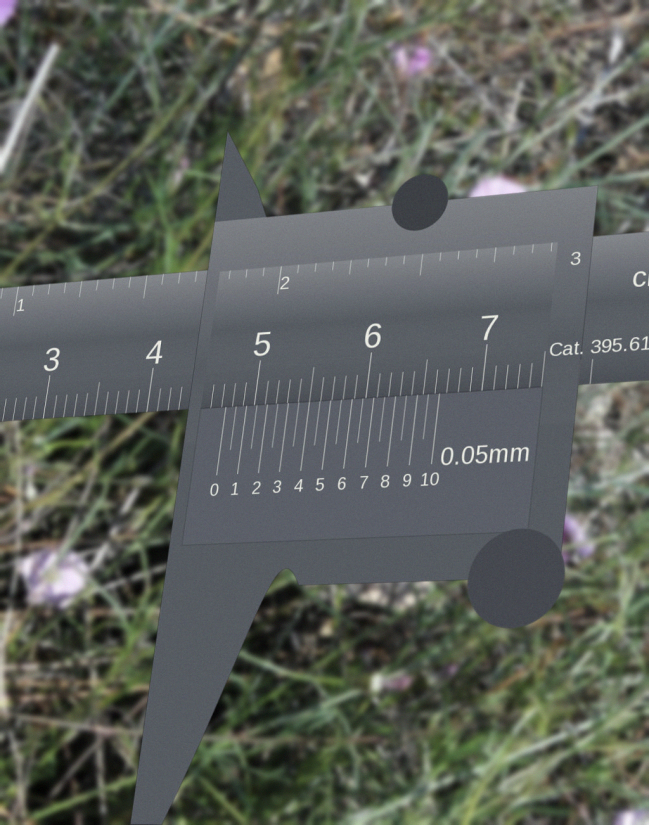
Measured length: 47.4 mm
